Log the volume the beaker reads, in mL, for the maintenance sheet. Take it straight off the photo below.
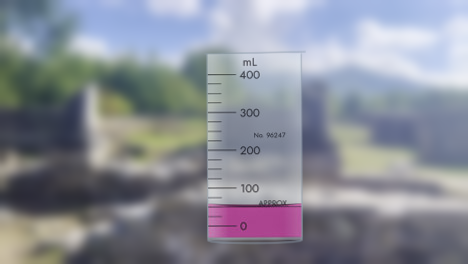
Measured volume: 50 mL
